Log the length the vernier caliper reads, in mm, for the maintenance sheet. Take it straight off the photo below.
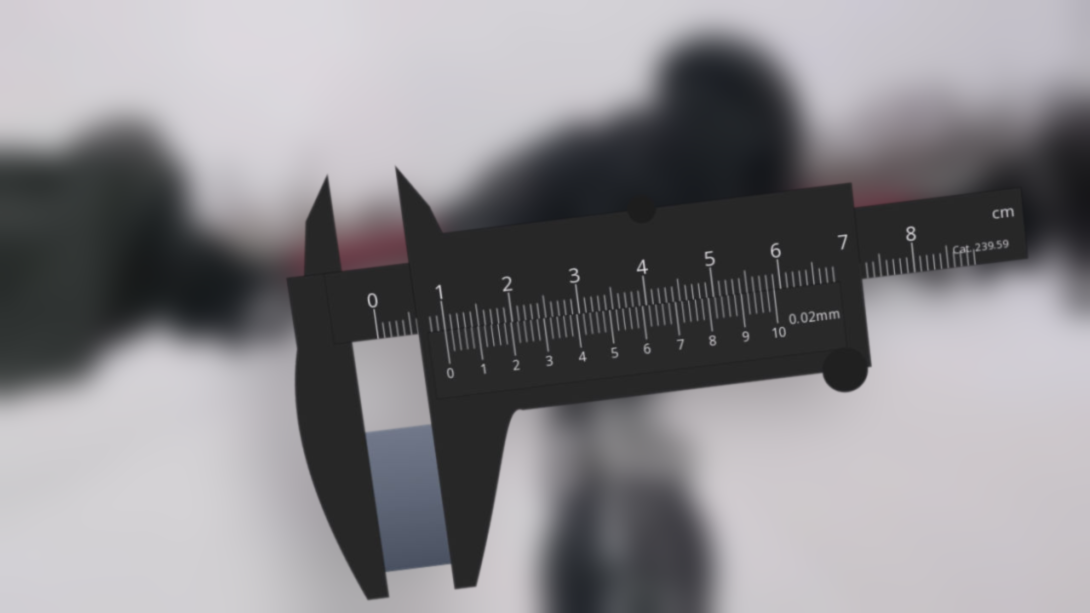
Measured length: 10.0 mm
